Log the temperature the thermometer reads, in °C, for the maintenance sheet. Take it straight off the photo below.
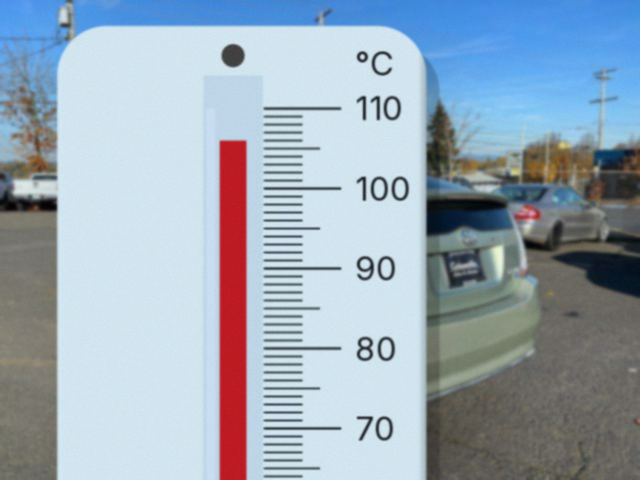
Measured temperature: 106 °C
